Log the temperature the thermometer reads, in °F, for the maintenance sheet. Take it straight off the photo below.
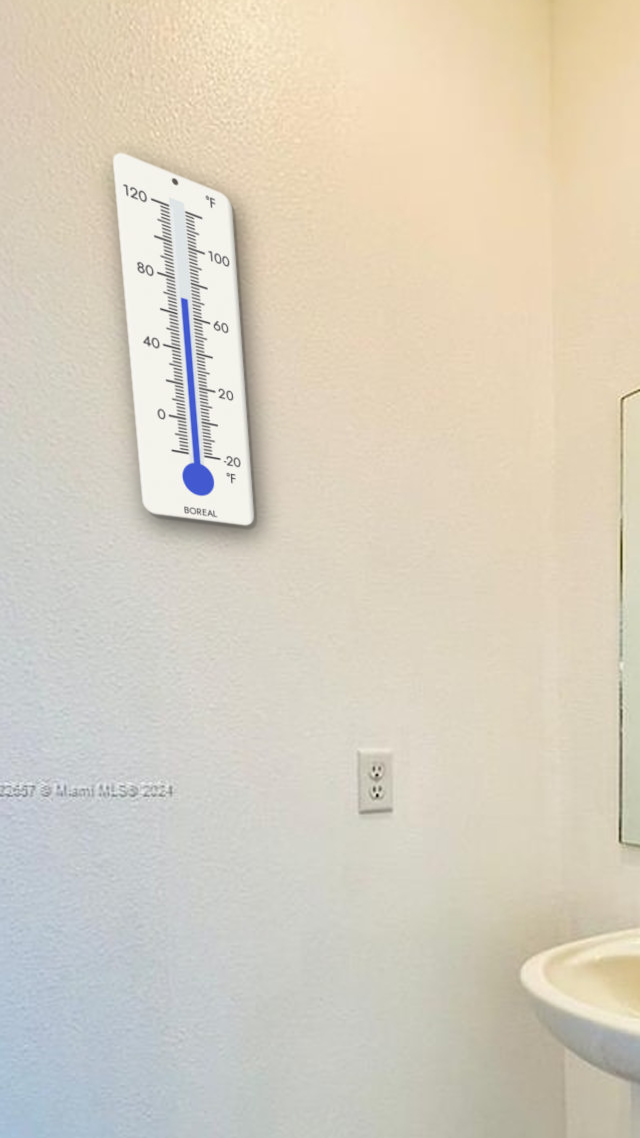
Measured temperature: 70 °F
